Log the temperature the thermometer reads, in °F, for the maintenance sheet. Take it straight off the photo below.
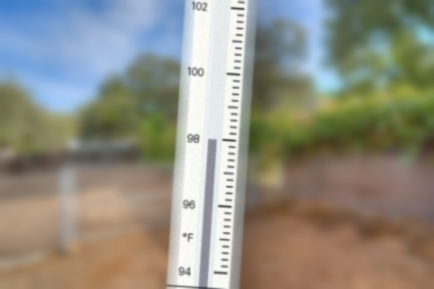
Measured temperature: 98 °F
